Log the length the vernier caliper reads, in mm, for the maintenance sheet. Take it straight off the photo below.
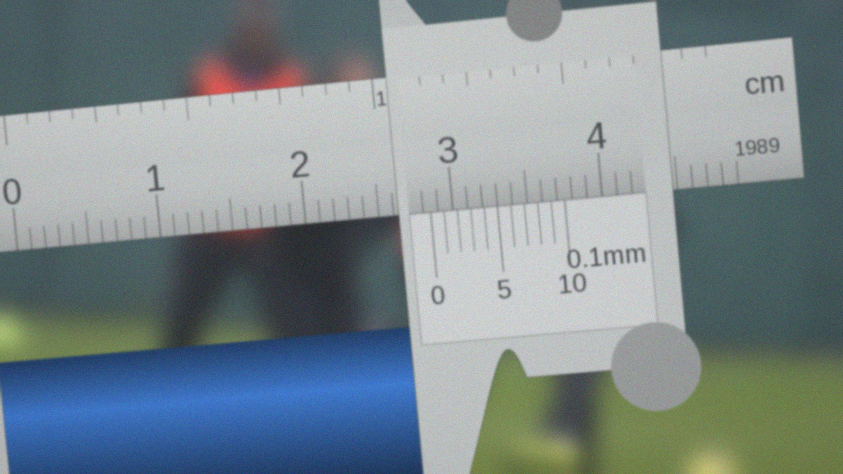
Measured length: 28.5 mm
